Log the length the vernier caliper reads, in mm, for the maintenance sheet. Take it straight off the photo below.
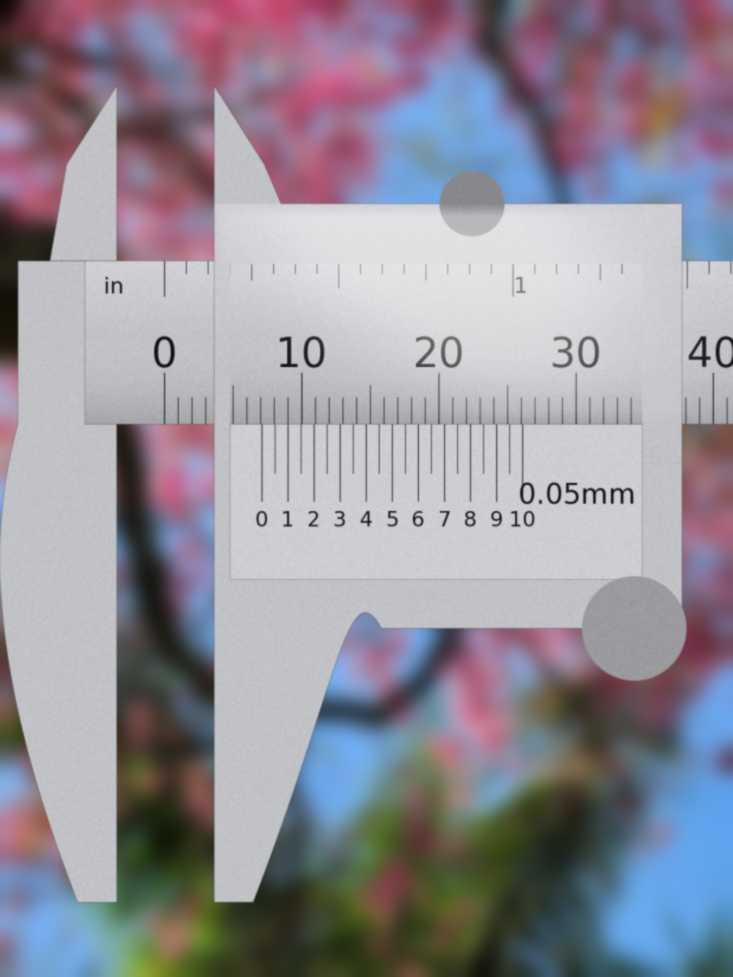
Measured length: 7.1 mm
